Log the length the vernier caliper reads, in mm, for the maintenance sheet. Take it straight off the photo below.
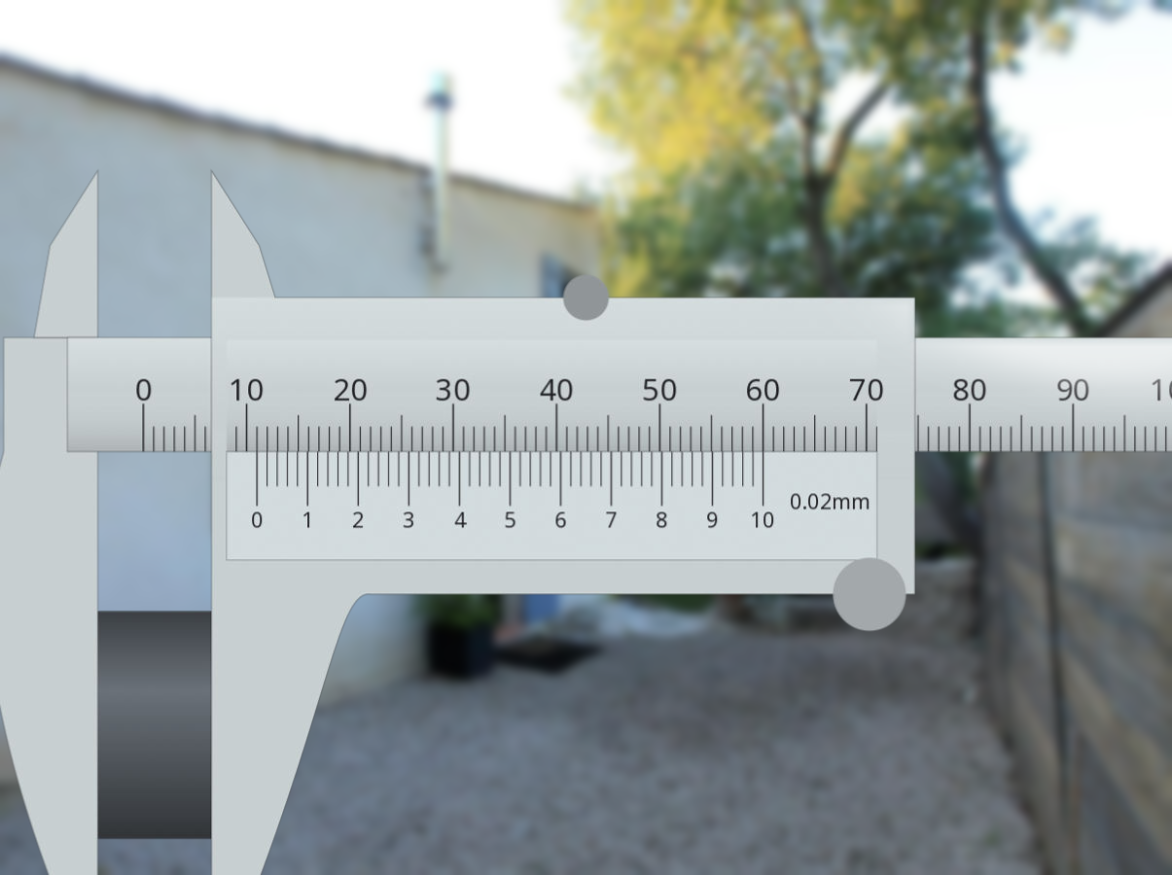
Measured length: 11.0 mm
